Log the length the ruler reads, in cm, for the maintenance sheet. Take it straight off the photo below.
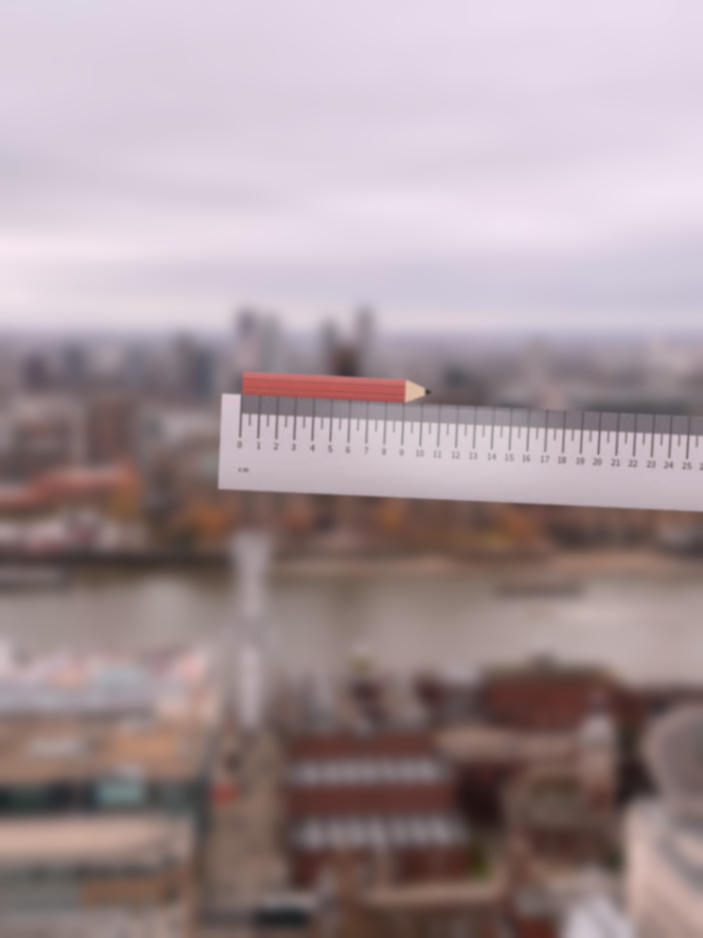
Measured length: 10.5 cm
